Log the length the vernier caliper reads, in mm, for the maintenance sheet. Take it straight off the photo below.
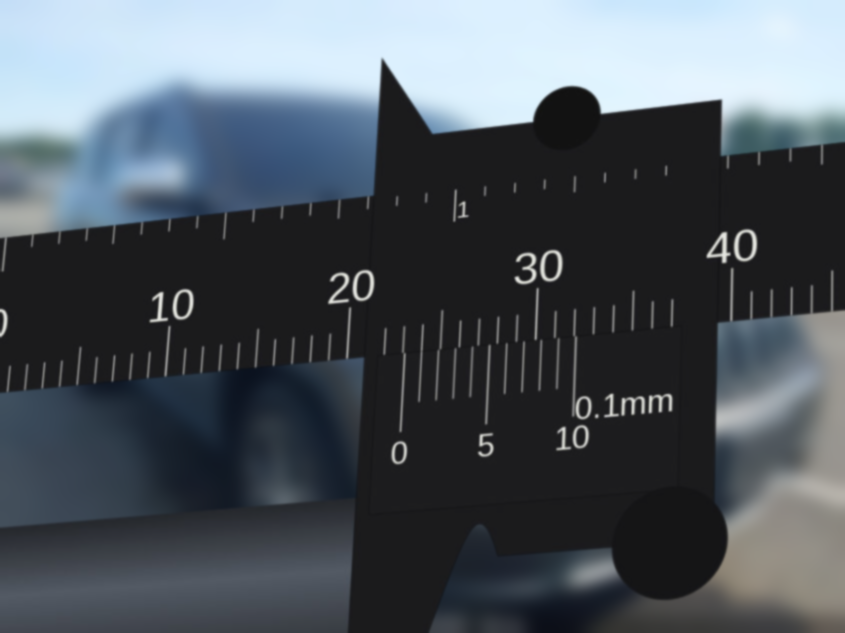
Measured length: 23.1 mm
